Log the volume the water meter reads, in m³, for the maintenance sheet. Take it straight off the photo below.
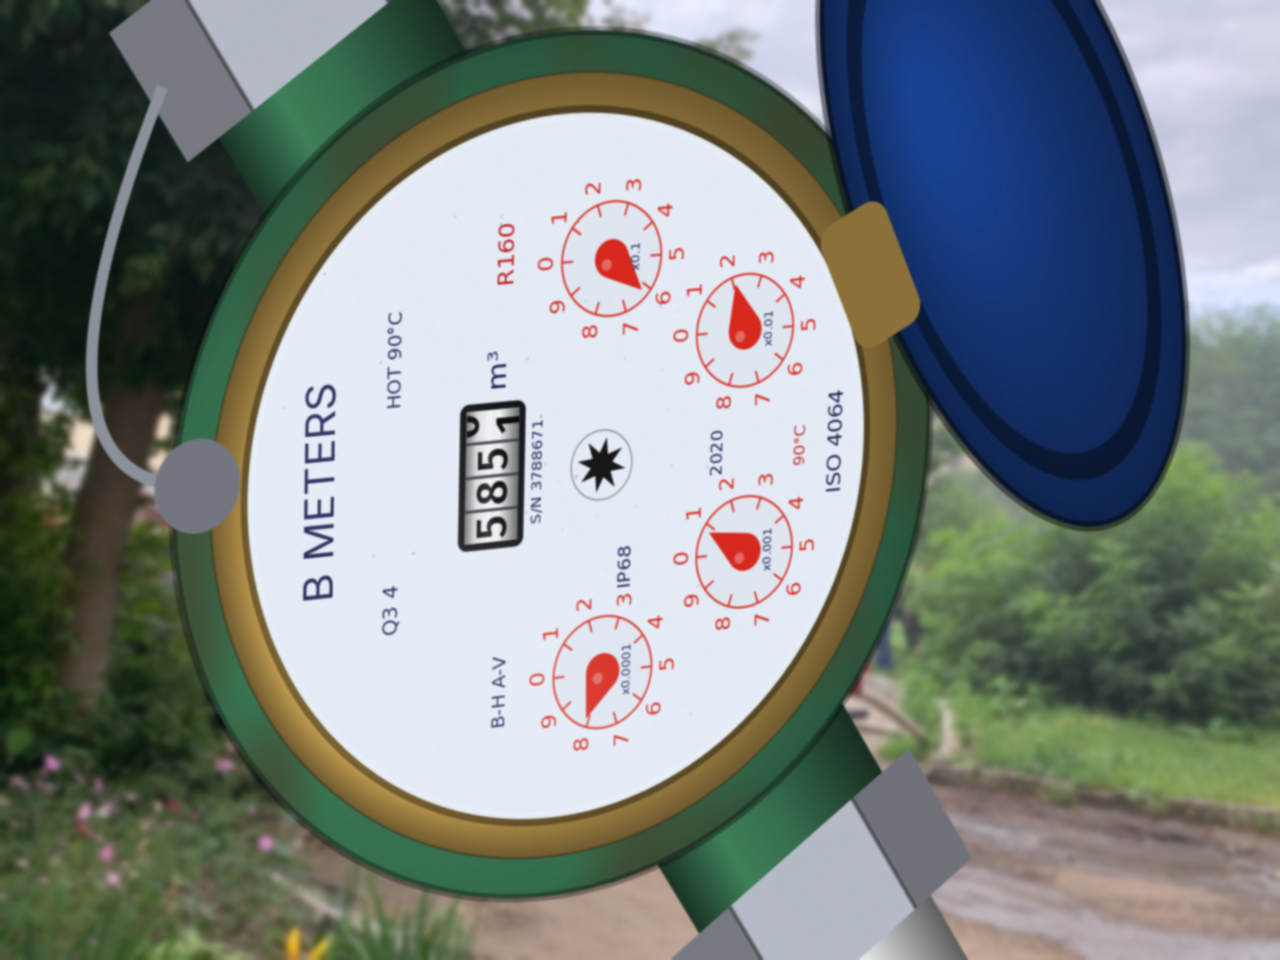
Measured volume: 5850.6208 m³
